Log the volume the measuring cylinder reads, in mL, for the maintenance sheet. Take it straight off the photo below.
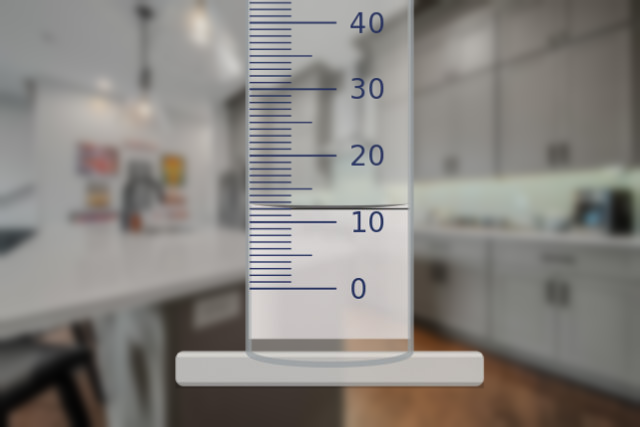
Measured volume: 12 mL
